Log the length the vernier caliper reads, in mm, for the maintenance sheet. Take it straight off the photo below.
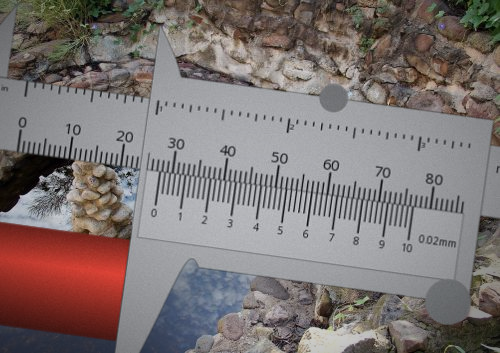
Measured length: 27.6 mm
